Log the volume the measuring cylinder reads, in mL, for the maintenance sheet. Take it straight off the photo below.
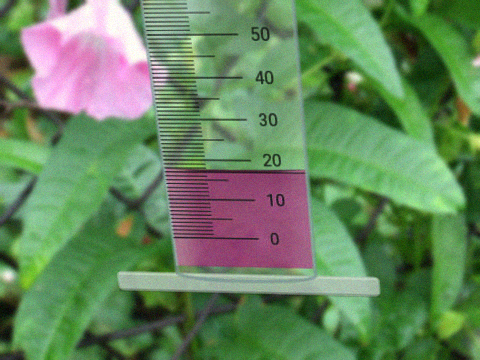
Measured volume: 17 mL
